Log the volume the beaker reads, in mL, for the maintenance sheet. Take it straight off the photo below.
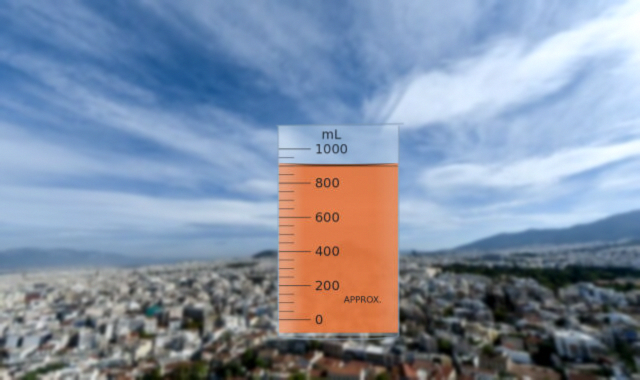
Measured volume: 900 mL
